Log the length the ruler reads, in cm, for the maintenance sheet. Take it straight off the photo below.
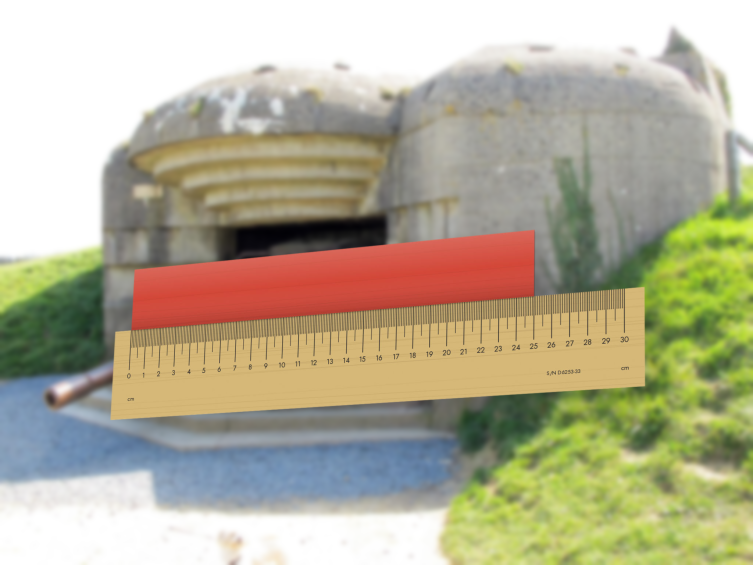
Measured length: 25 cm
